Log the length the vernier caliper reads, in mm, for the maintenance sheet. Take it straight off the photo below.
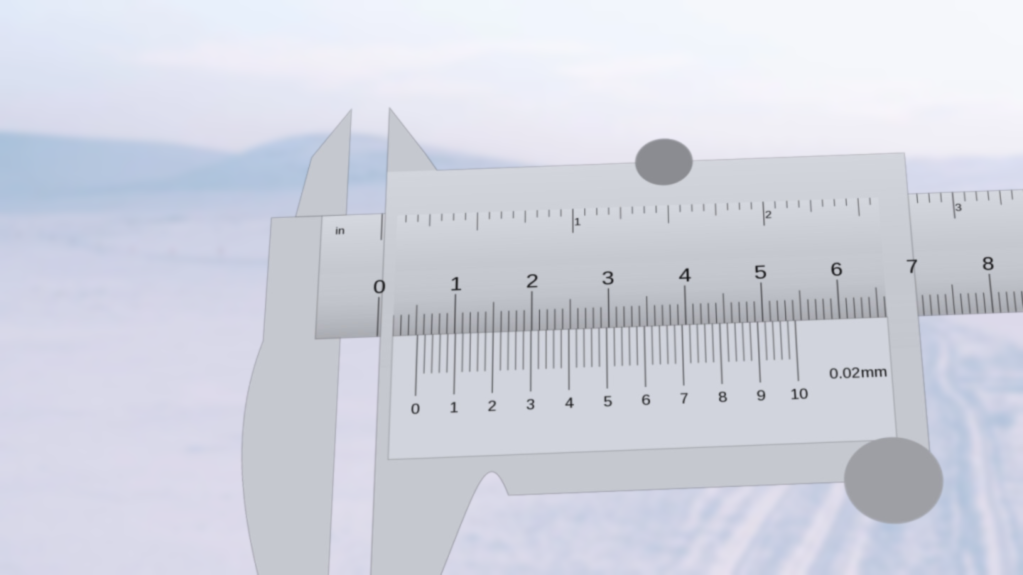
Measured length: 5.2 mm
